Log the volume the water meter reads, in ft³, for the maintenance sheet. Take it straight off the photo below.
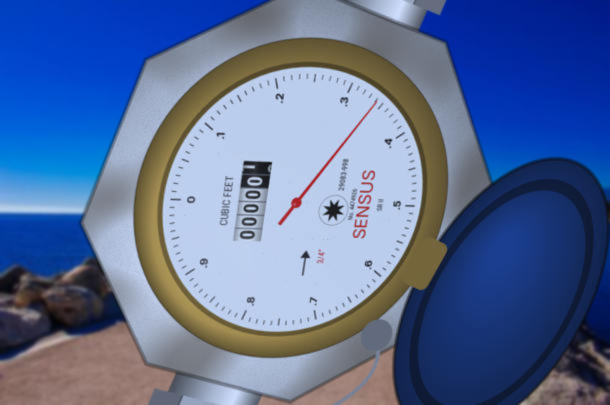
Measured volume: 1.34 ft³
